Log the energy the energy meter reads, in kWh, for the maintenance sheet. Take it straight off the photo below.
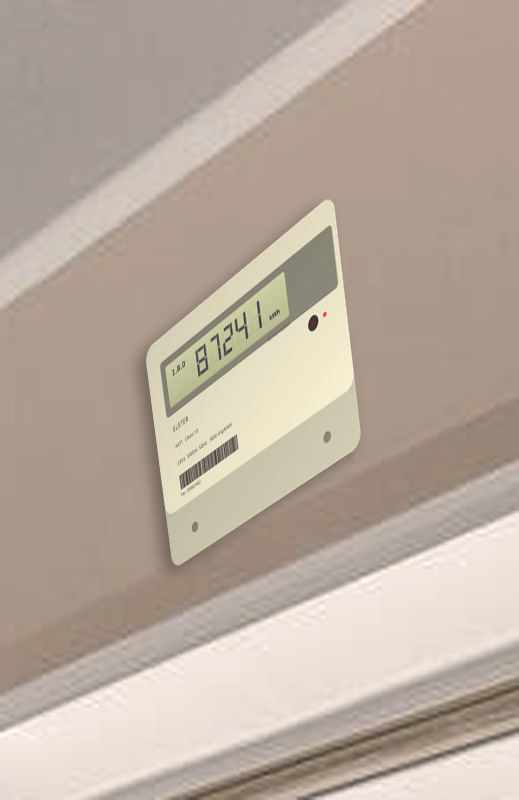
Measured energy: 87241 kWh
